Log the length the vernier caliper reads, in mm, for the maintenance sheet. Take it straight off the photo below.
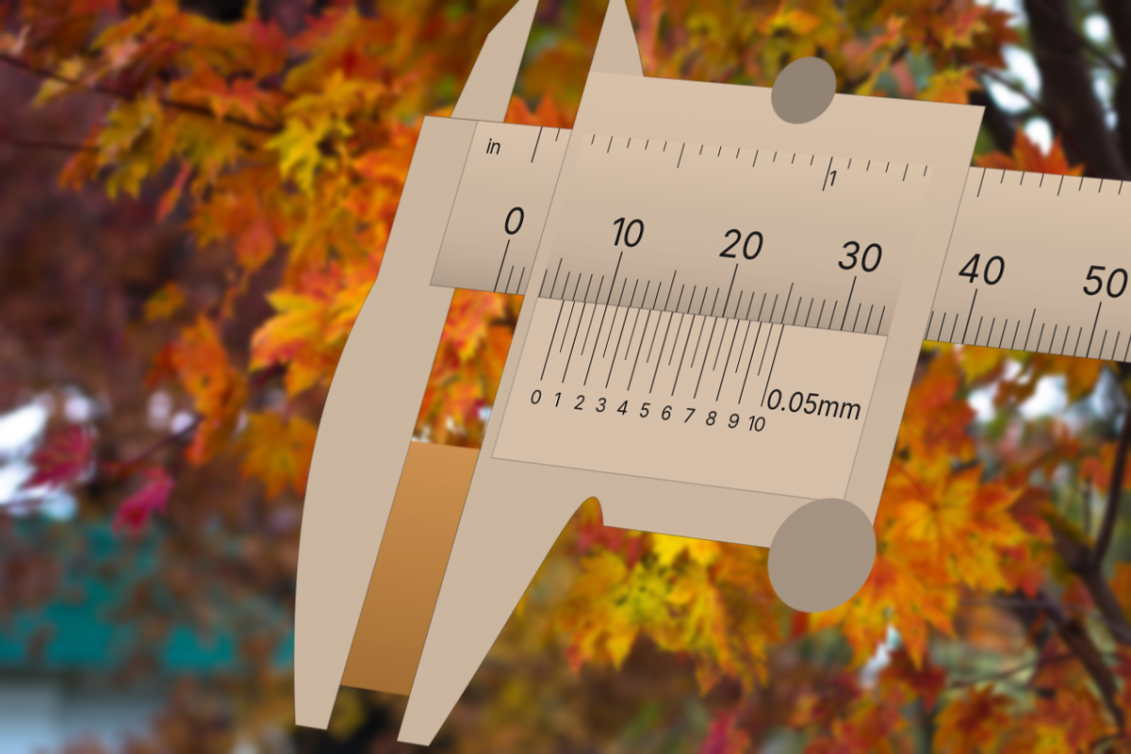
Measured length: 6.2 mm
